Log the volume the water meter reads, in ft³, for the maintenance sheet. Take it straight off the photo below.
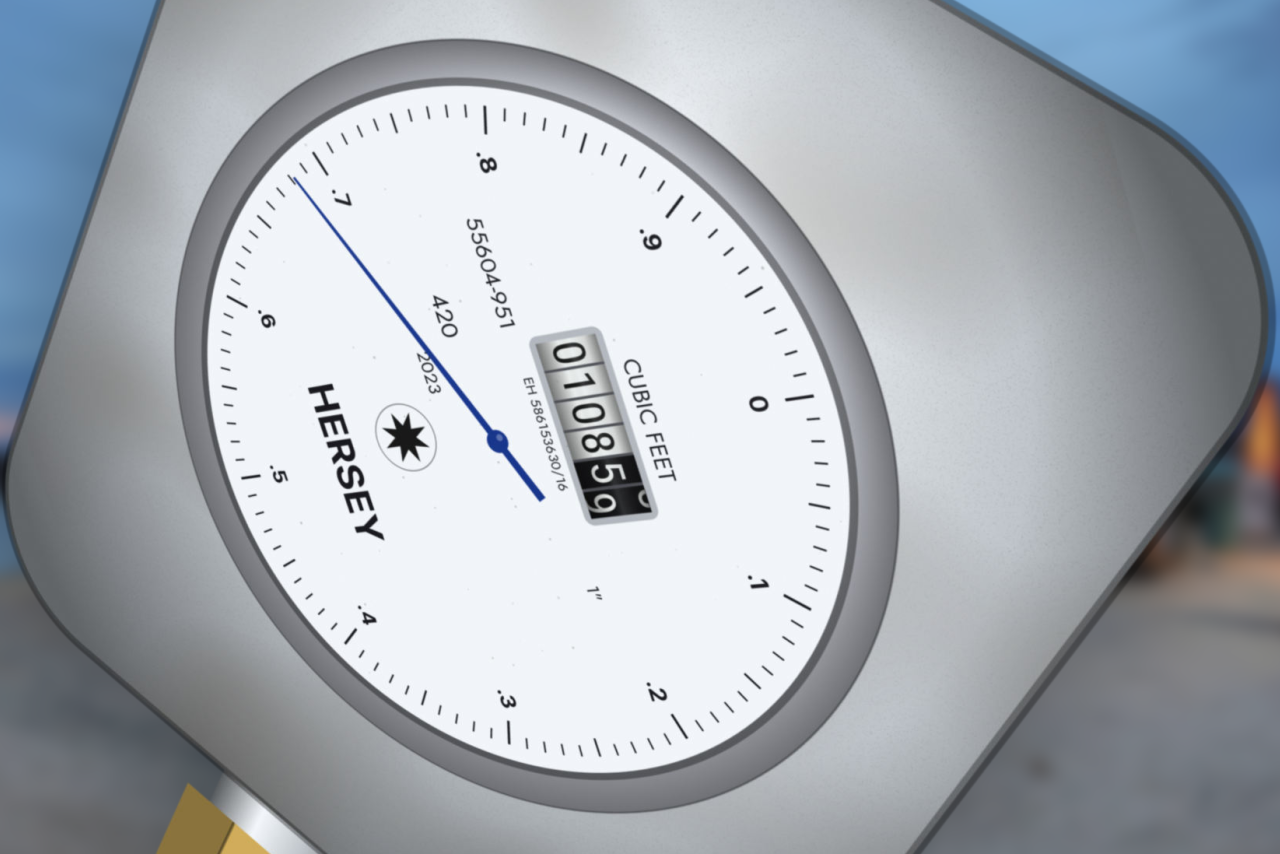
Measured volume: 10858.68 ft³
